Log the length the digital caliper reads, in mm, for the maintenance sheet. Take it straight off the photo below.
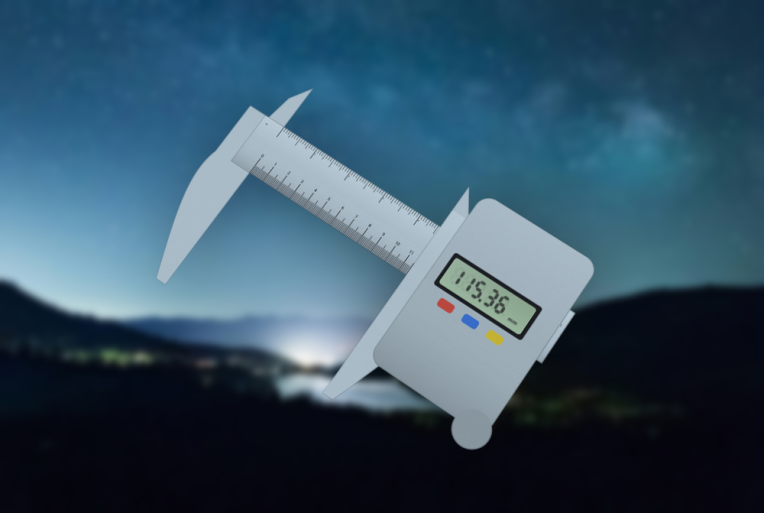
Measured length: 115.36 mm
